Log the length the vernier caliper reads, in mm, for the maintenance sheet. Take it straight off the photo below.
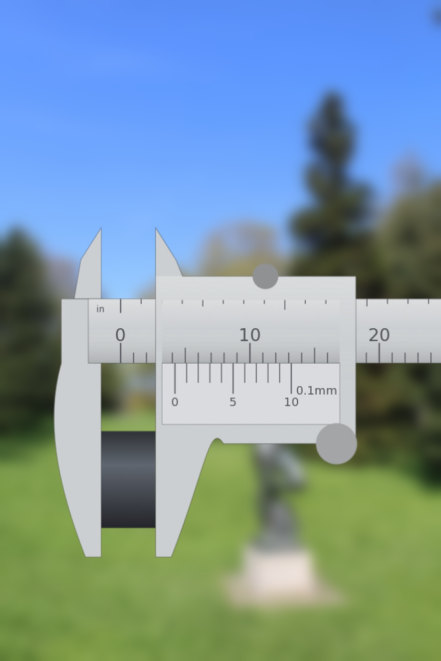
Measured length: 4.2 mm
